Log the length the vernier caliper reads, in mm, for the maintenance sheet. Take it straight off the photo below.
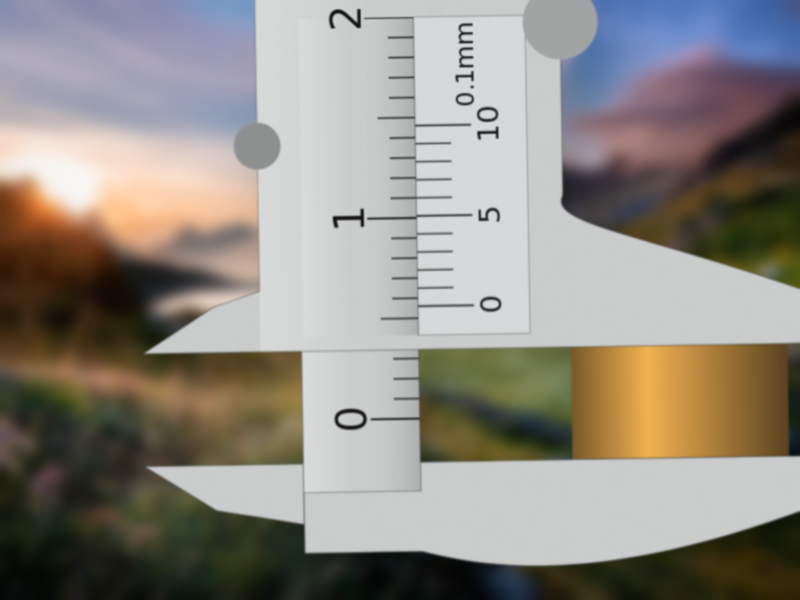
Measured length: 5.6 mm
